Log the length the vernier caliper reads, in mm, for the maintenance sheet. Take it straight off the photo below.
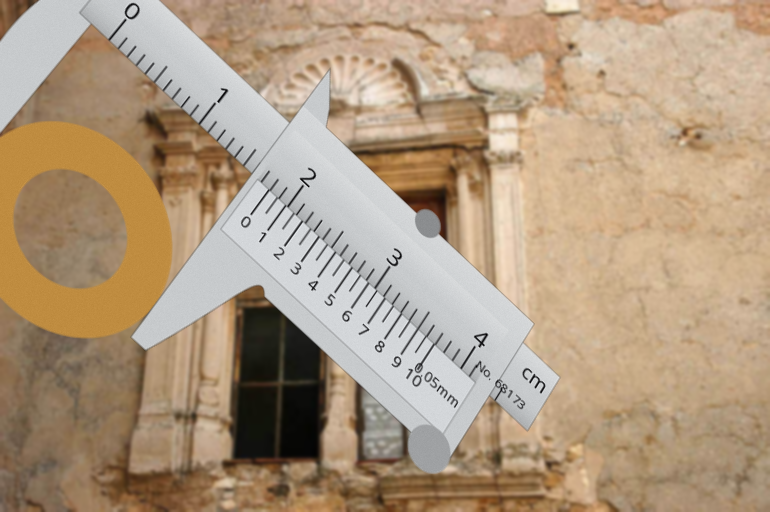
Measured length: 17.9 mm
